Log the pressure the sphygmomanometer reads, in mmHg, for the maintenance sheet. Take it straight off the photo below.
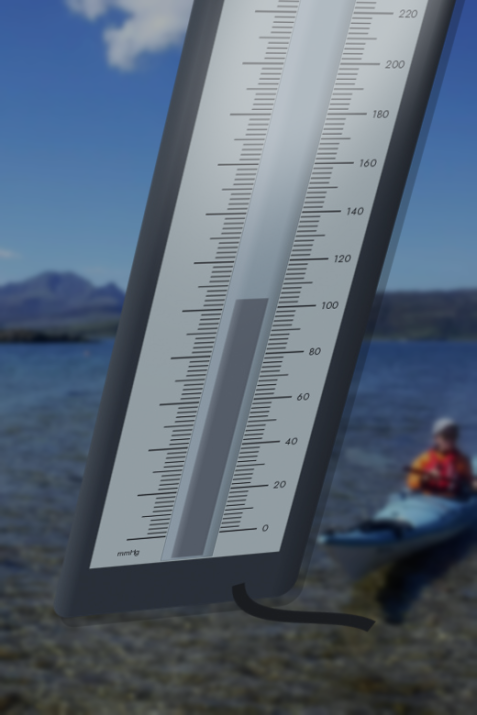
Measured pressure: 104 mmHg
